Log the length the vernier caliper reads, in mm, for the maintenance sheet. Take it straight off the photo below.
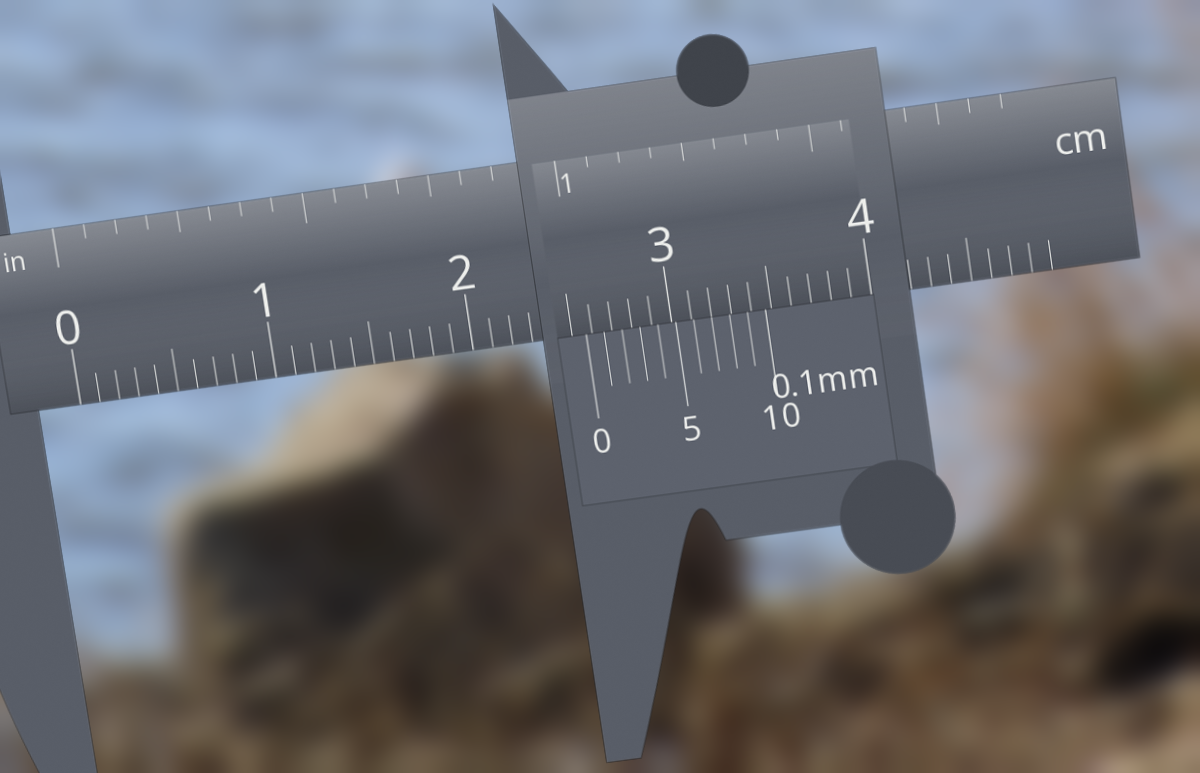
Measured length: 25.7 mm
